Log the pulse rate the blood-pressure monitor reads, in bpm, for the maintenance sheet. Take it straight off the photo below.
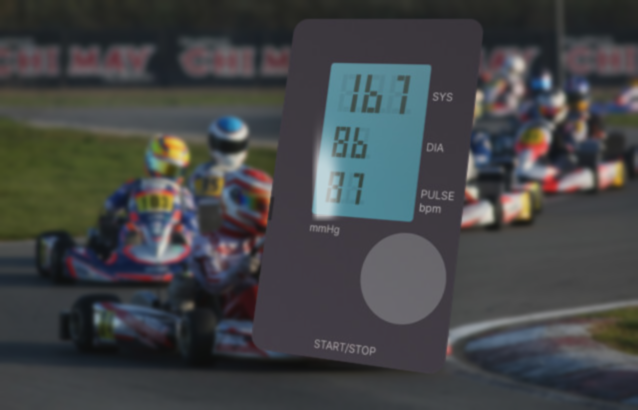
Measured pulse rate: 87 bpm
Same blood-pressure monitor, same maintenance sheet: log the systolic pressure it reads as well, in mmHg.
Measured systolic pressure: 167 mmHg
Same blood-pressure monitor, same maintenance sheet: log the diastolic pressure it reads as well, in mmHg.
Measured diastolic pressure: 86 mmHg
